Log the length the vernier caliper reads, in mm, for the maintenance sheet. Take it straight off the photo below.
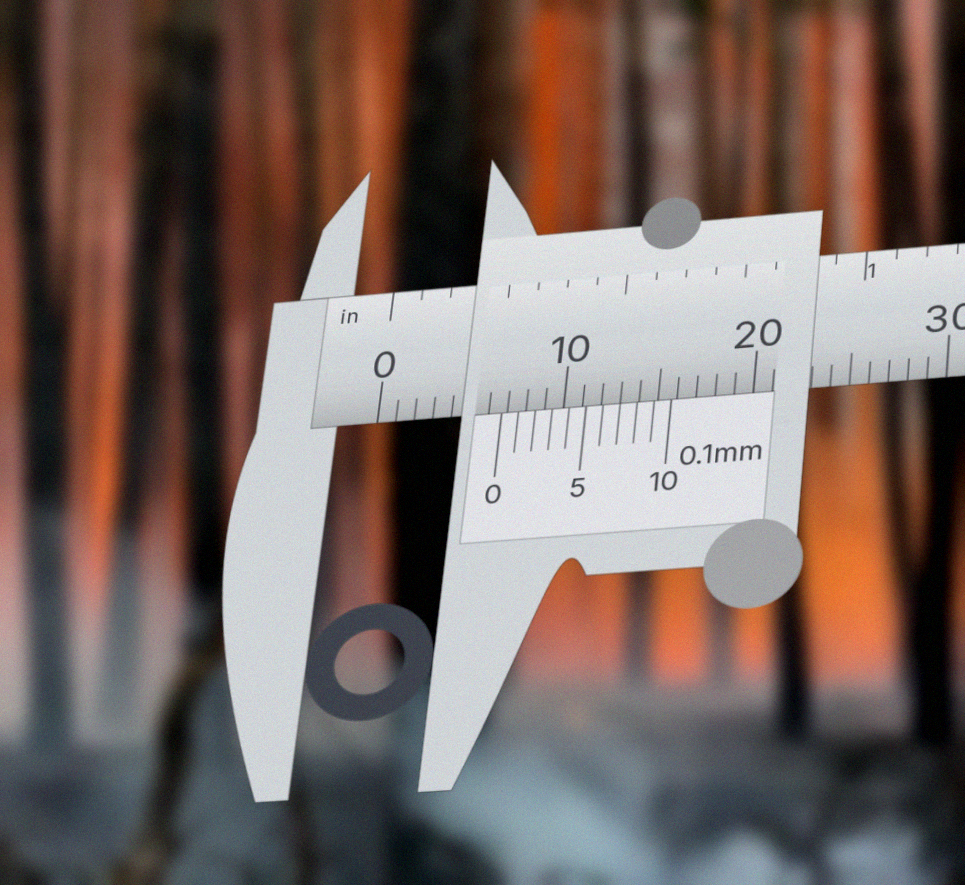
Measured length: 6.7 mm
